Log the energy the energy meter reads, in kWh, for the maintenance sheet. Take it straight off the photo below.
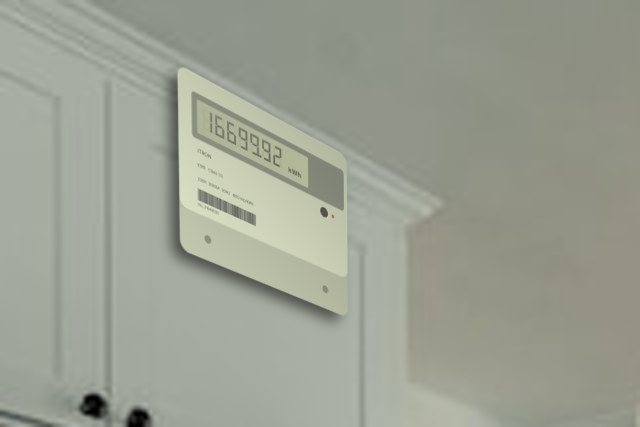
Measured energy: 16699.92 kWh
